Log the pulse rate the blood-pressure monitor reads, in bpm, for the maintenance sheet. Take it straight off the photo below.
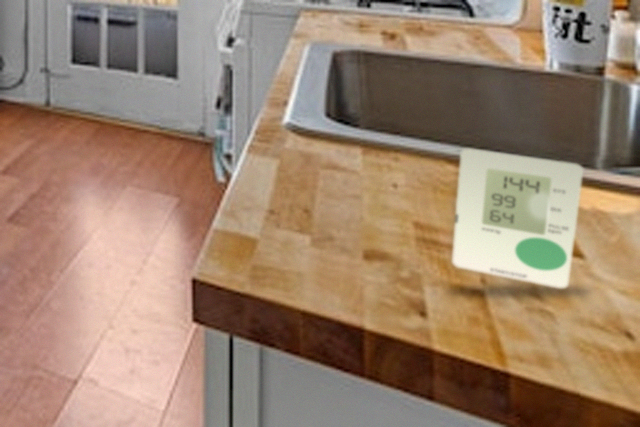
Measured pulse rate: 64 bpm
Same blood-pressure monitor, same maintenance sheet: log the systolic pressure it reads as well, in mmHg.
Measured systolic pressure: 144 mmHg
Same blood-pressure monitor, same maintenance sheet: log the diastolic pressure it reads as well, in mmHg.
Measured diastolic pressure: 99 mmHg
